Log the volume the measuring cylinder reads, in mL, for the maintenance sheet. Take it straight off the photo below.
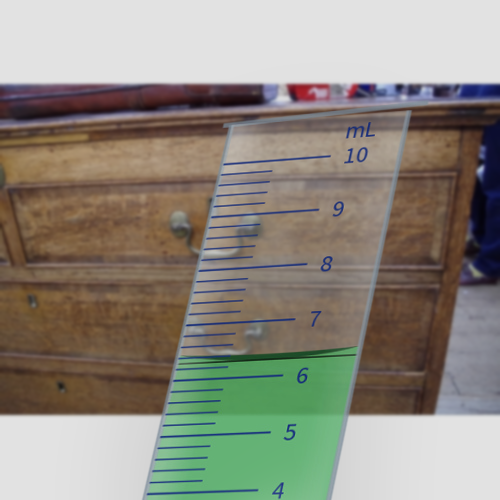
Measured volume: 6.3 mL
